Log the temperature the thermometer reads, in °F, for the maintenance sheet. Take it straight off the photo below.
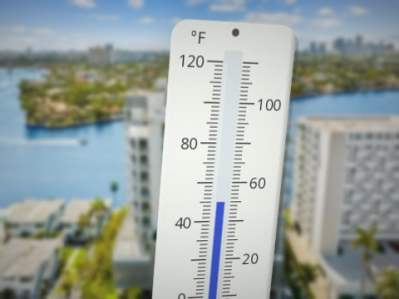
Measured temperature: 50 °F
